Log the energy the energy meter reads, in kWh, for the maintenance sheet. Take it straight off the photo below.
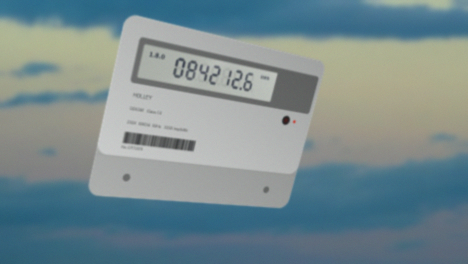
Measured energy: 84212.6 kWh
